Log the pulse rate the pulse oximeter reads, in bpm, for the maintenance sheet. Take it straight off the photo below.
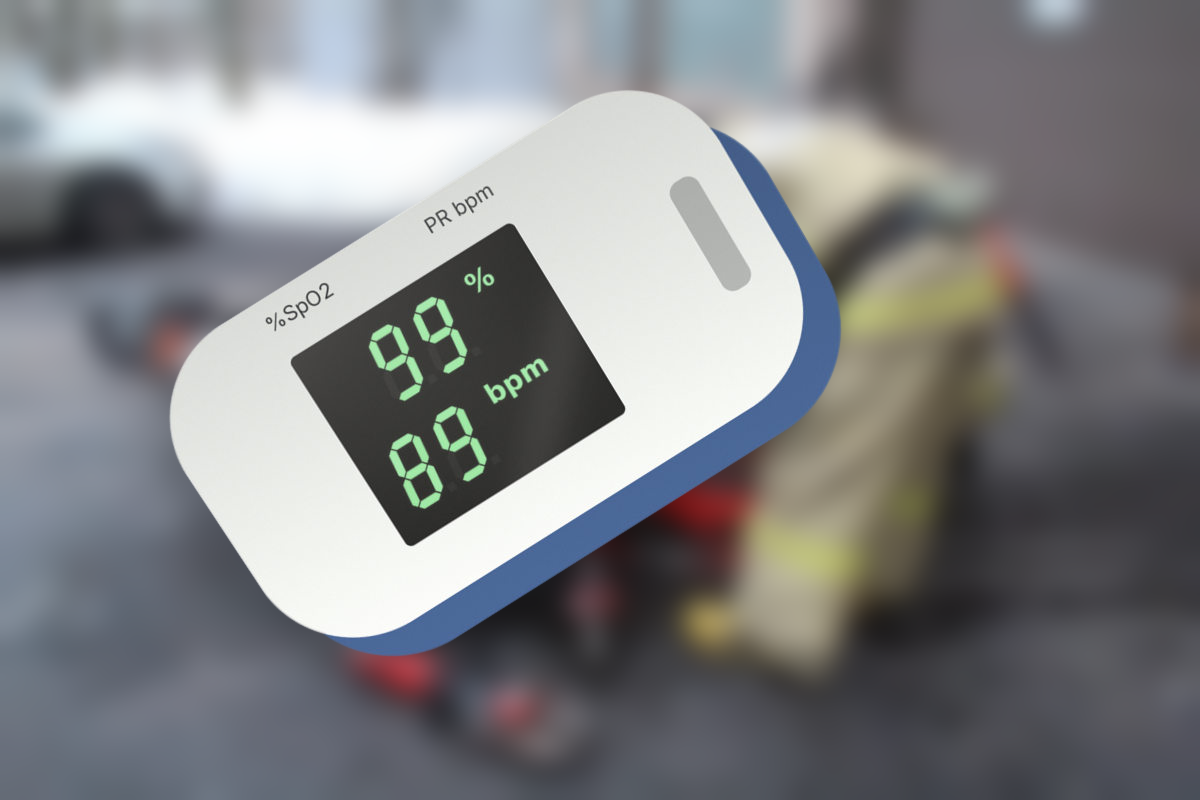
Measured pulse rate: 89 bpm
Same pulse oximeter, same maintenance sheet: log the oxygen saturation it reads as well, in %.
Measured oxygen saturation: 99 %
